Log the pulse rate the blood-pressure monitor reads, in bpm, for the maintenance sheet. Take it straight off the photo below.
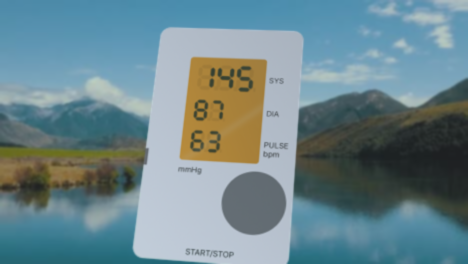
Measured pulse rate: 63 bpm
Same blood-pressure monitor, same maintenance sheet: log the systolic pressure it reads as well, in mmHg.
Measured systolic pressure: 145 mmHg
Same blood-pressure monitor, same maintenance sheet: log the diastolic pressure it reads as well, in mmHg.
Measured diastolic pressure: 87 mmHg
